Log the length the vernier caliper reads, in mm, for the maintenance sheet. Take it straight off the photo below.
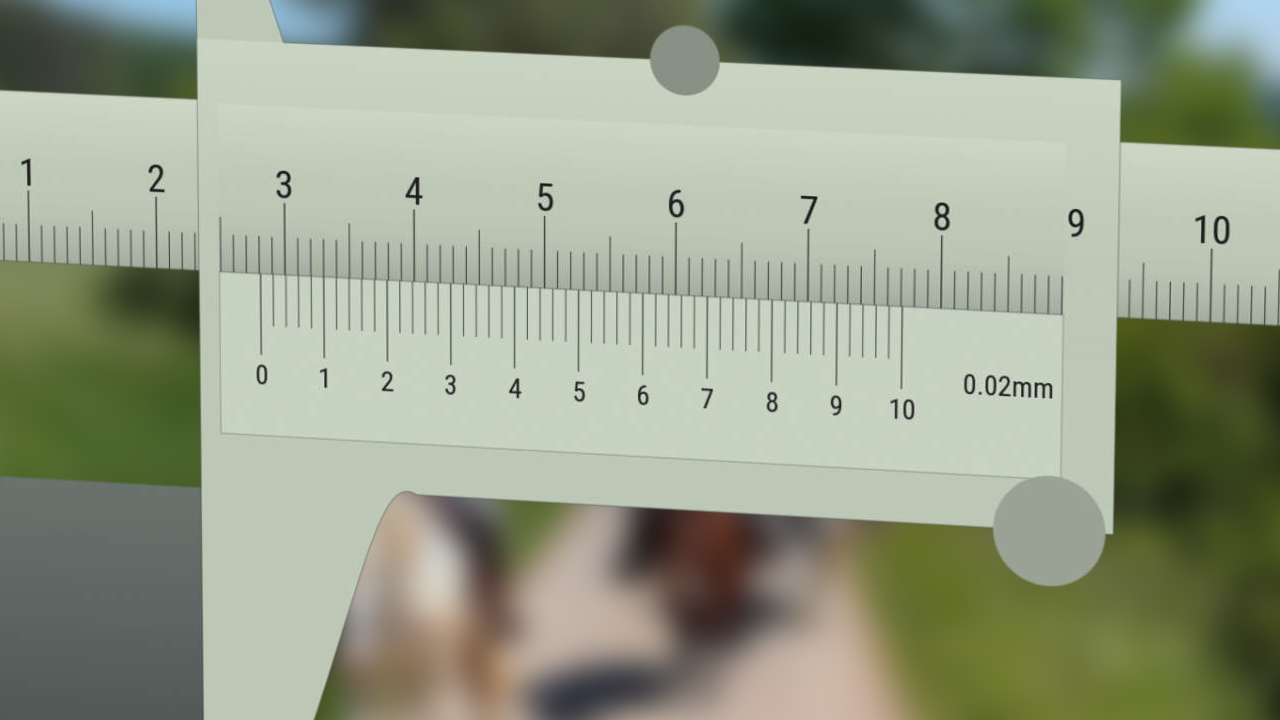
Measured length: 28.1 mm
